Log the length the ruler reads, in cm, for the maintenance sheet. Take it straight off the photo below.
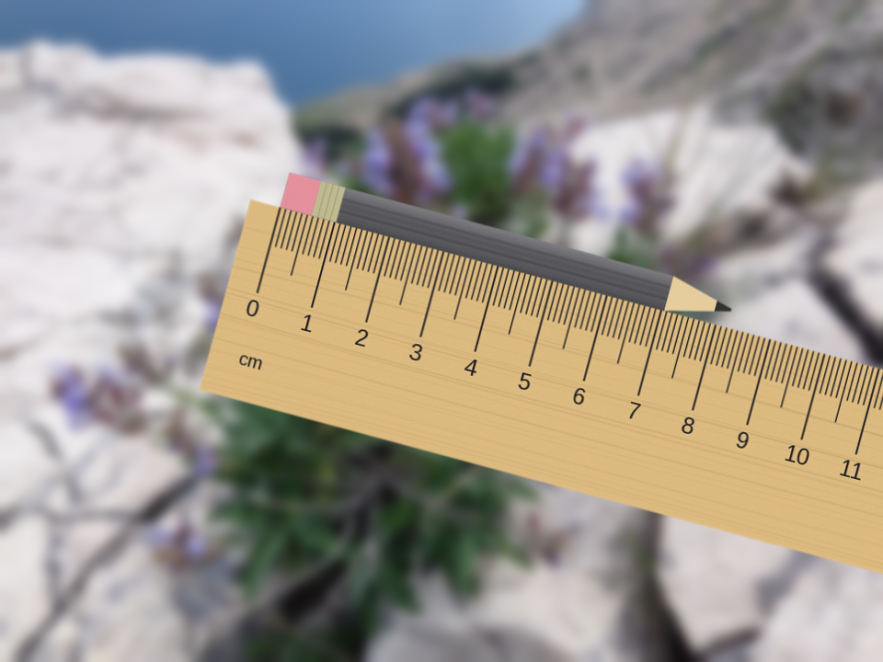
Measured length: 8.2 cm
